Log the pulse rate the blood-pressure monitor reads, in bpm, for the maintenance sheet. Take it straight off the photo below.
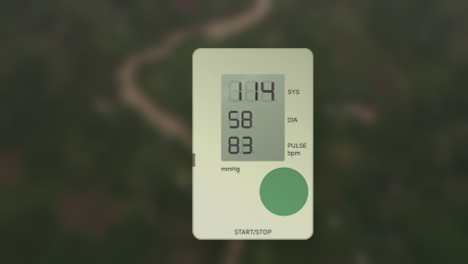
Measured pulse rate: 83 bpm
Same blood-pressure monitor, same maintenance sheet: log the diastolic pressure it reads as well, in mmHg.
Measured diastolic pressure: 58 mmHg
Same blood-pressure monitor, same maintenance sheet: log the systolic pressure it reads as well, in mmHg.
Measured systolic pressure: 114 mmHg
